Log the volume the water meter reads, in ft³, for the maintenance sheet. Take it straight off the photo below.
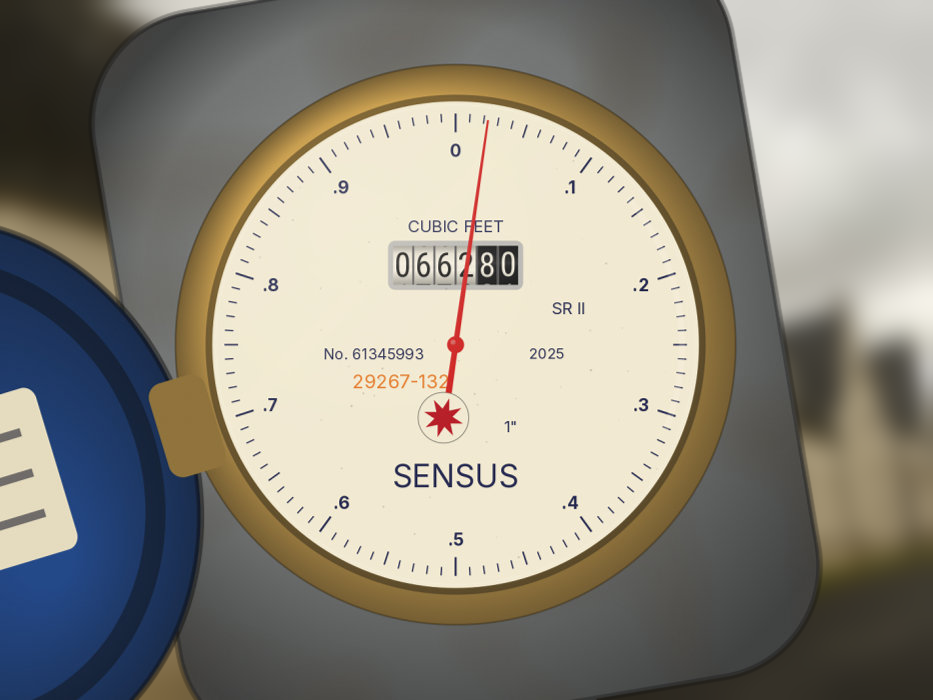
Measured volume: 66280.02 ft³
